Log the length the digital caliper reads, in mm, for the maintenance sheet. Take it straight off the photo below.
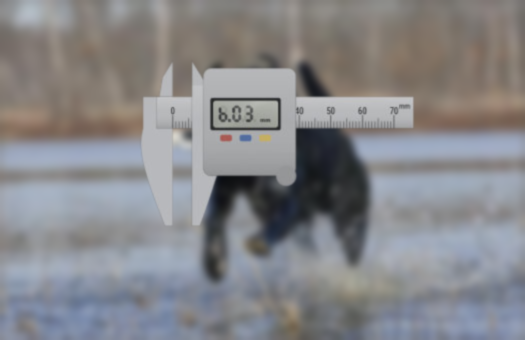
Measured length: 6.03 mm
